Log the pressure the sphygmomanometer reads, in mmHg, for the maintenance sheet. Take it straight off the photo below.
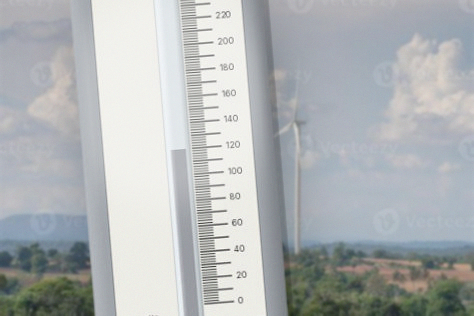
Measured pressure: 120 mmHg
